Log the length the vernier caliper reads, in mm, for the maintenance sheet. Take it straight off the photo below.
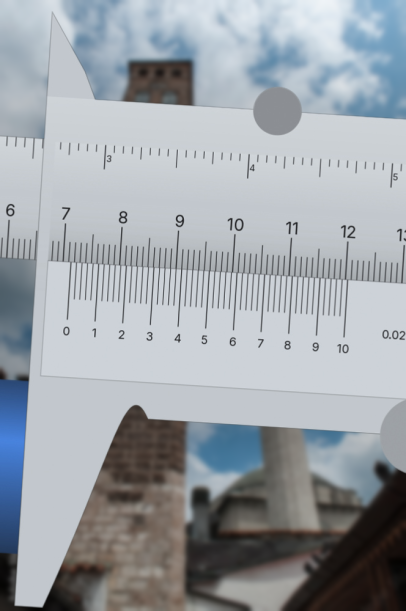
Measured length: 71.4 mm
